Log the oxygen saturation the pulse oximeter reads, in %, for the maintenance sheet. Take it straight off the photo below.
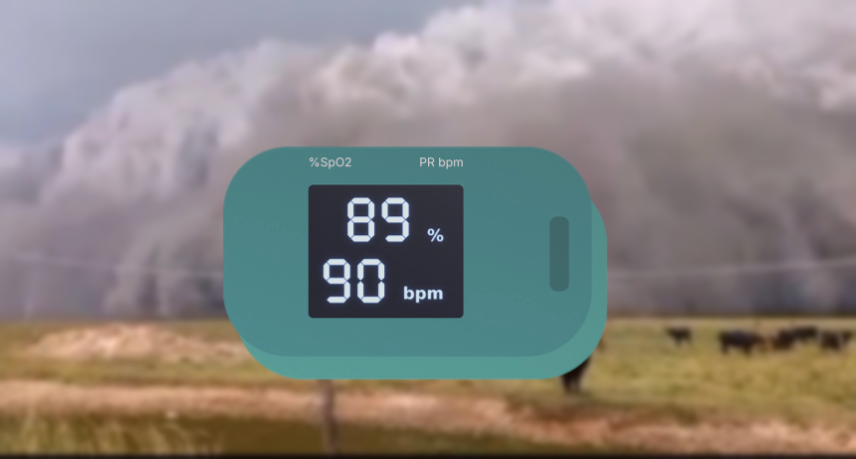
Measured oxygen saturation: 89 %
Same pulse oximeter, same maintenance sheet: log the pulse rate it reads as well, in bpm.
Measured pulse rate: 90 bpm
